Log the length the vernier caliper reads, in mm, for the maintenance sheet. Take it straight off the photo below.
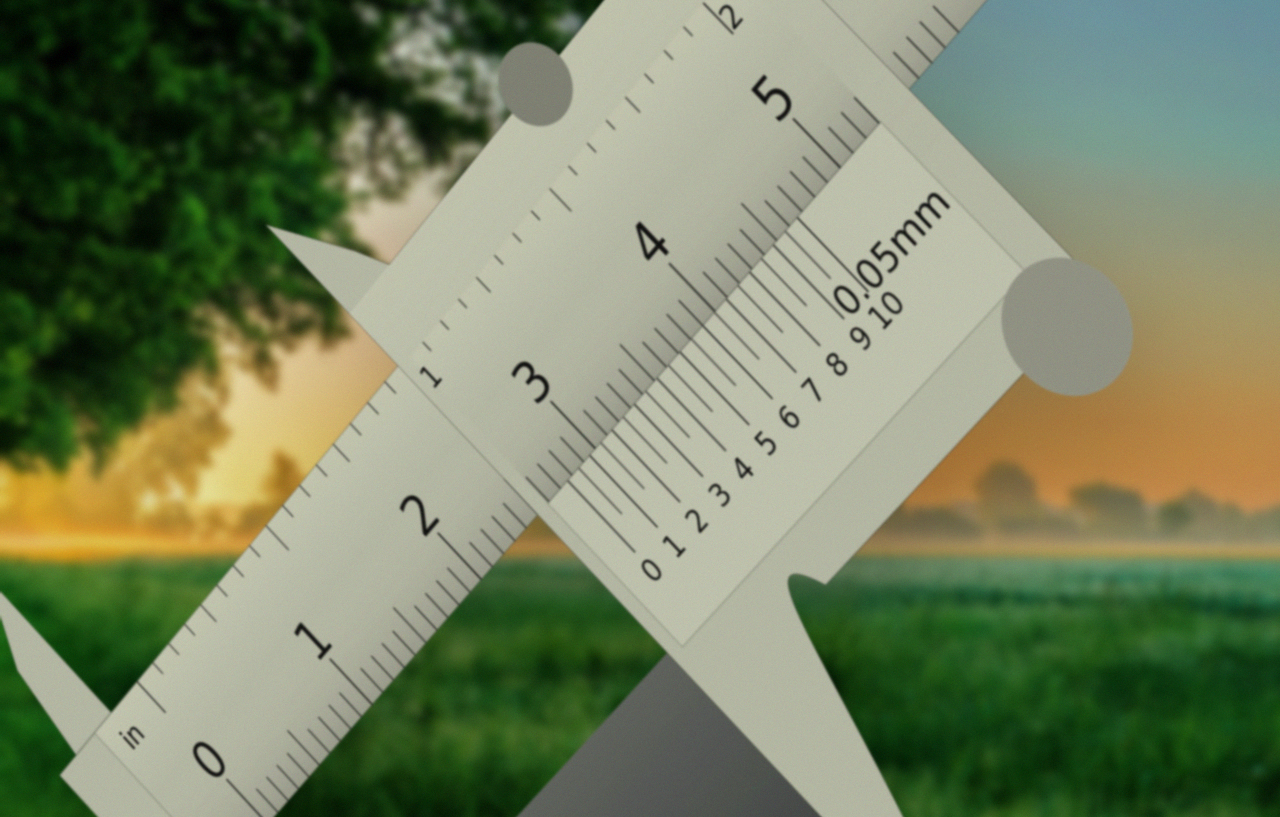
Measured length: 27.6 mm
